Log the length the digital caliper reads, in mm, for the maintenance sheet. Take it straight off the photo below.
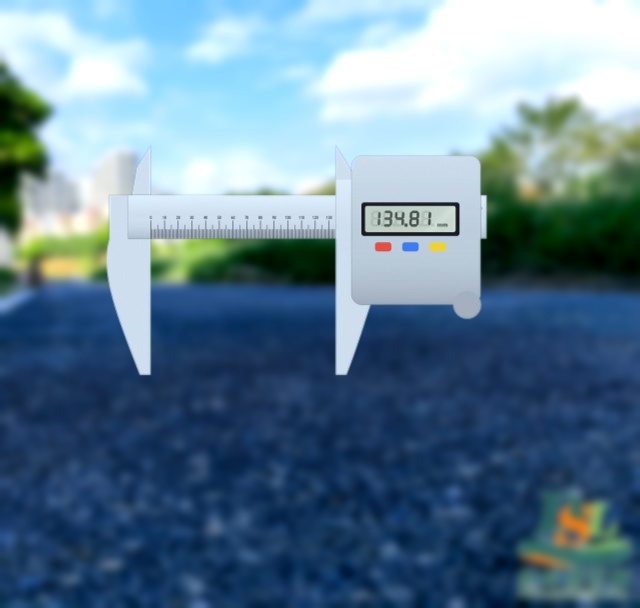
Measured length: 134.81 mm
